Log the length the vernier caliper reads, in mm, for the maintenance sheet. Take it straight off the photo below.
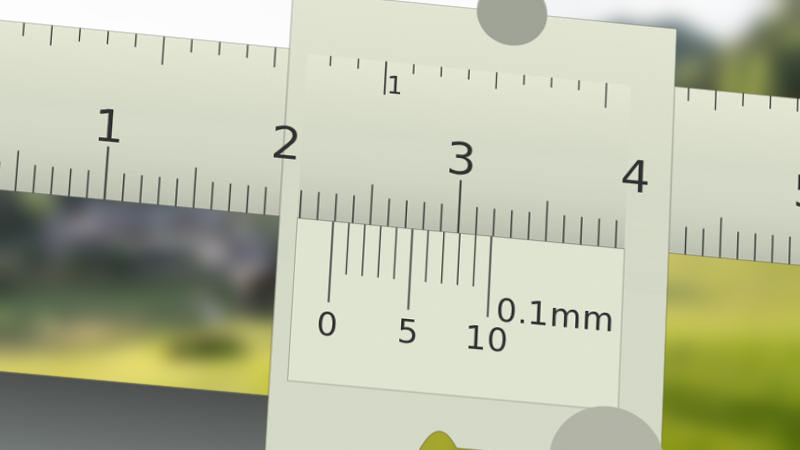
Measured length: 22.9 mm
